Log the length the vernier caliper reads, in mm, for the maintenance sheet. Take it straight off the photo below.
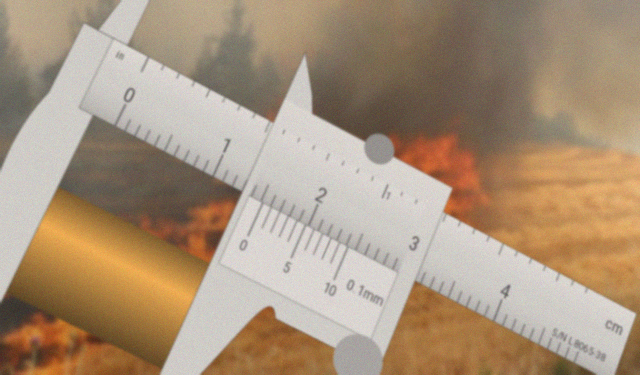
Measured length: 15.2 mm
